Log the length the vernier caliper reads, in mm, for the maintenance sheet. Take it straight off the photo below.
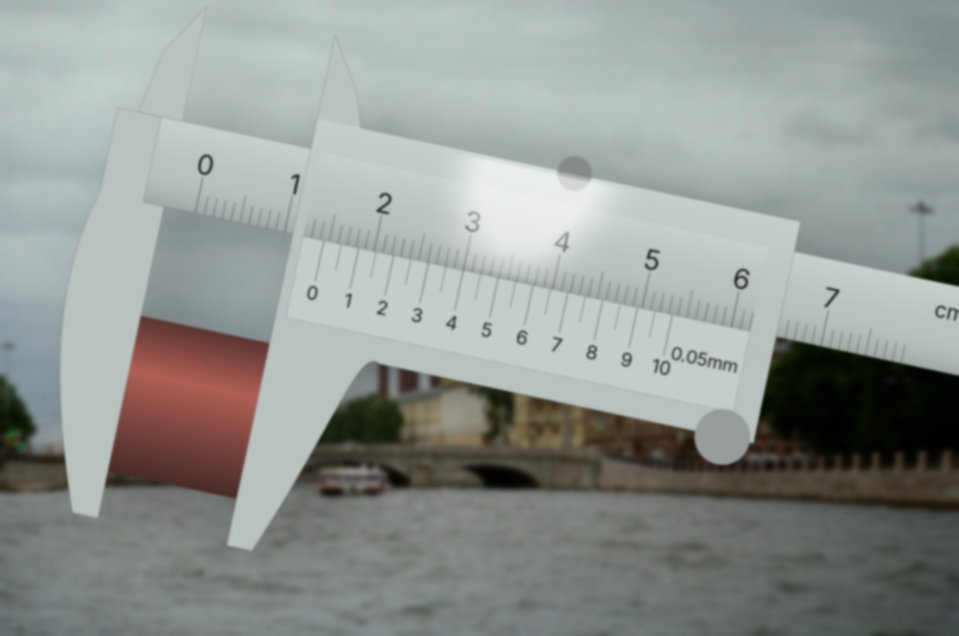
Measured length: 14.4 mm
